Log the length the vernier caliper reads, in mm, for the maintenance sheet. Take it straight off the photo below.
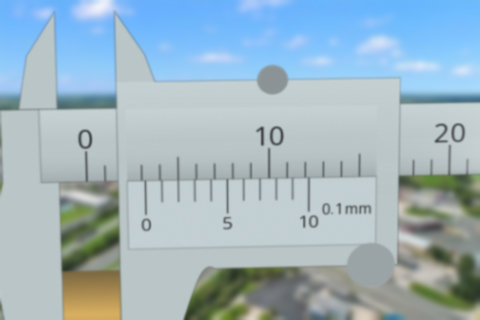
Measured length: 3.2 mm
